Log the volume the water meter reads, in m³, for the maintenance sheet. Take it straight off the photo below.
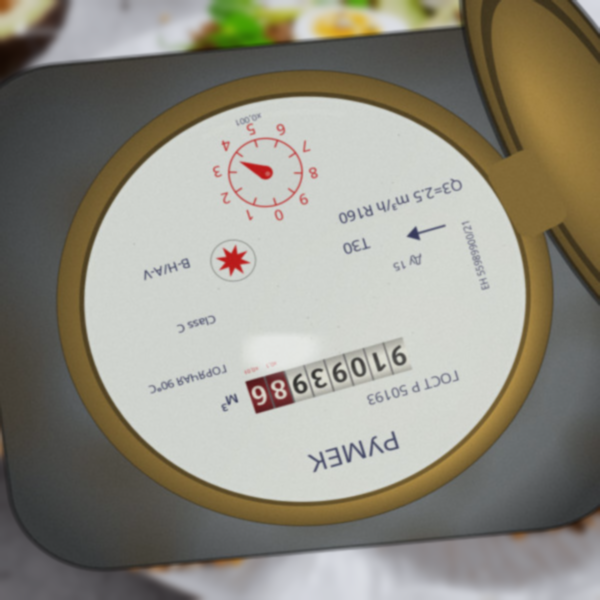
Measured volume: 910939.863 m³
